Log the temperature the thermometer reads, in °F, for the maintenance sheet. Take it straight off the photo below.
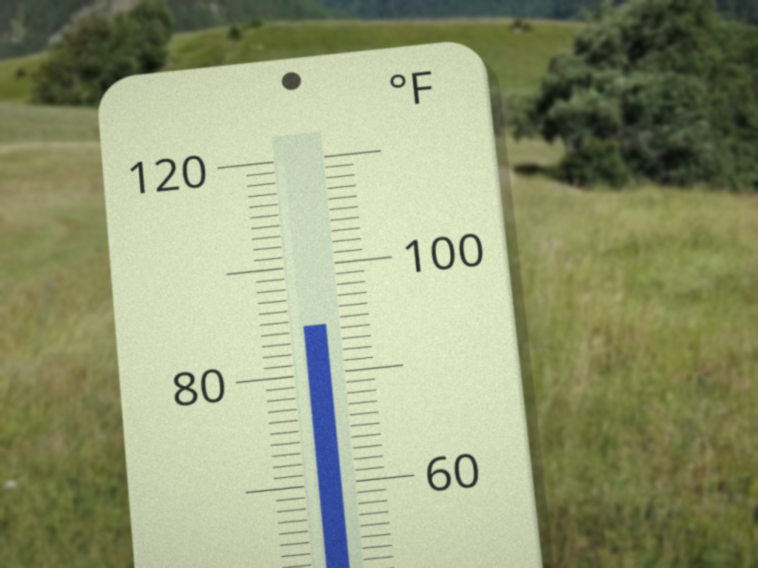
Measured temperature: 89 °F
